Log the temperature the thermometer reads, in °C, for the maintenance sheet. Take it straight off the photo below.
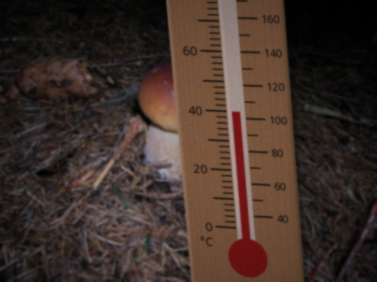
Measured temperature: 40 °C
